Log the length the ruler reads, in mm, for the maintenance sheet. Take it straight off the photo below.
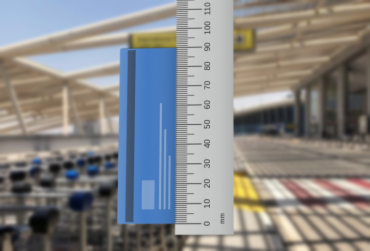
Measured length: 90 mm
